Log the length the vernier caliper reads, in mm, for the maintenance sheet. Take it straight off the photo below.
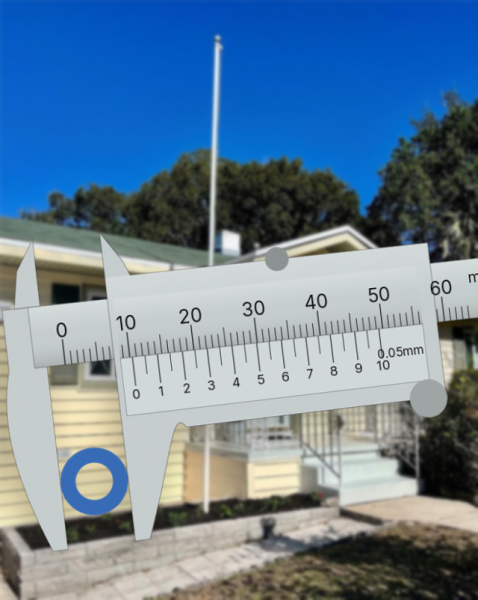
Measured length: 10.4 mm
